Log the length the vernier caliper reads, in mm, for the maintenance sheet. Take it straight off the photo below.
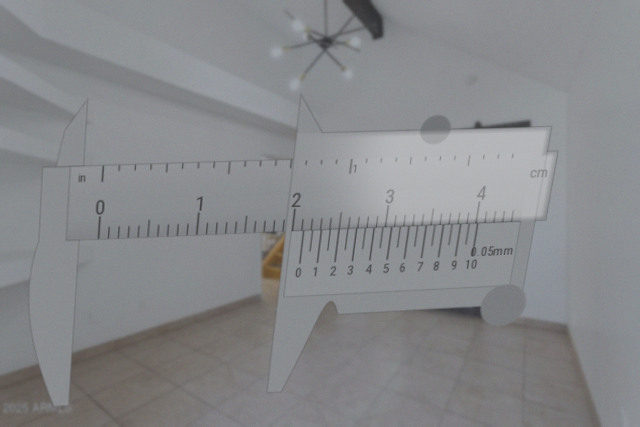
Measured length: 21.2 mm
